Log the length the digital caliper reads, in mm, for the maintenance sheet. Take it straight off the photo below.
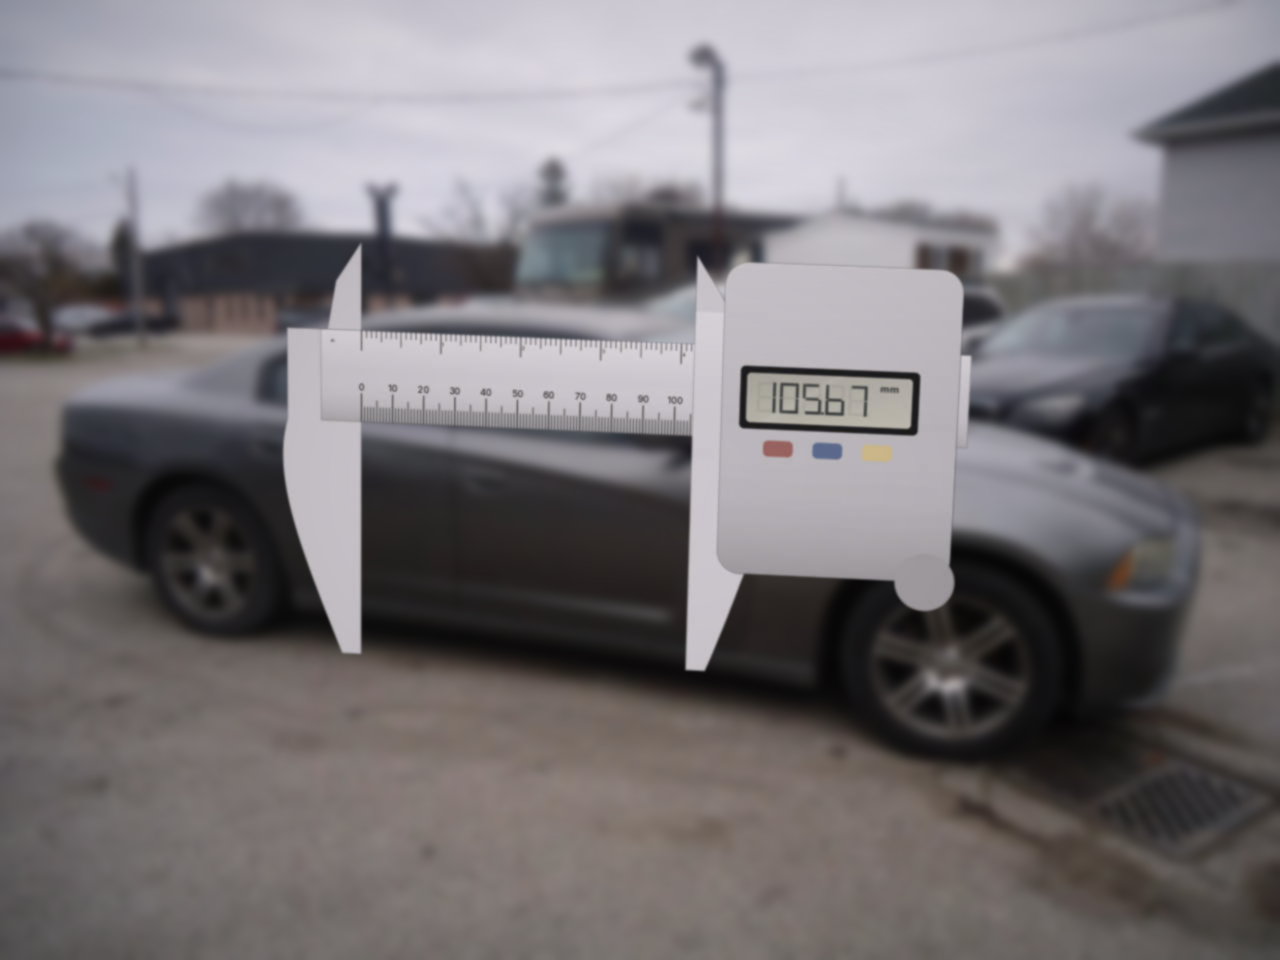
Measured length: 105.67 mm
